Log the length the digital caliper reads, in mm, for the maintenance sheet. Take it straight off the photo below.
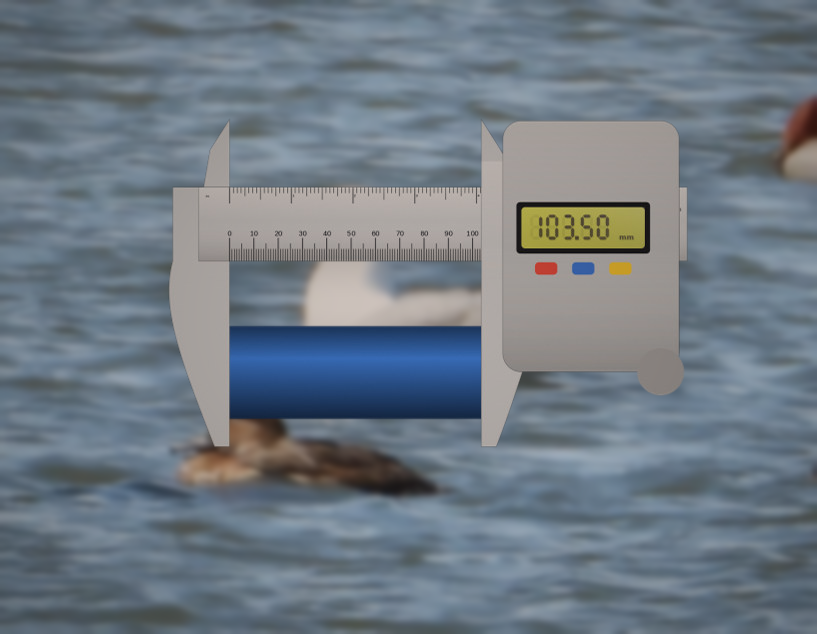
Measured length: 103.50 mm
